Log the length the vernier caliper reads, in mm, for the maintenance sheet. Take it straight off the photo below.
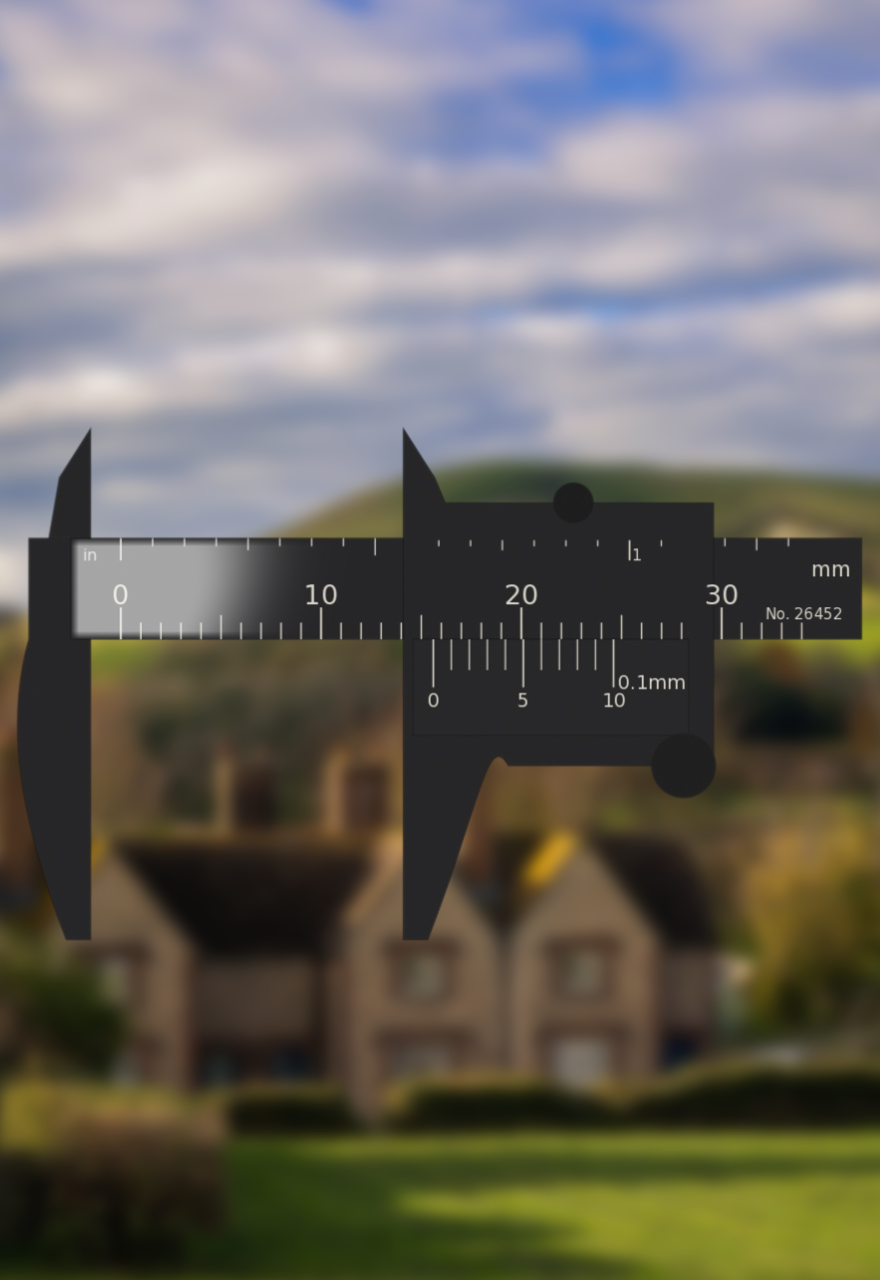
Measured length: 15.6 mm
